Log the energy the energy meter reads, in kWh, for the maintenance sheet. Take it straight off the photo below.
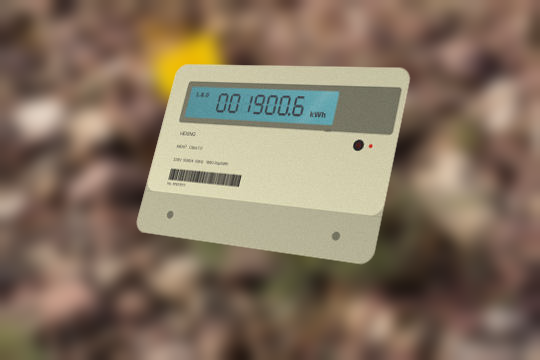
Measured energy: 1900.6 kWh
